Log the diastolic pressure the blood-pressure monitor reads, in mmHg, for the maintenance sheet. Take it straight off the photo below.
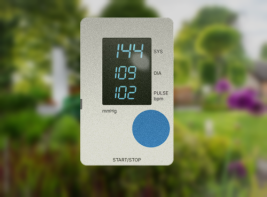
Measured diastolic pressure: 109 mmHg
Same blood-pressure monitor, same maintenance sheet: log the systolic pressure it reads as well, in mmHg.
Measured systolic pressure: 144 mmHg
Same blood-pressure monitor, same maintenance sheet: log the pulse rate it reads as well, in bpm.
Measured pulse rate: 102 bpm
